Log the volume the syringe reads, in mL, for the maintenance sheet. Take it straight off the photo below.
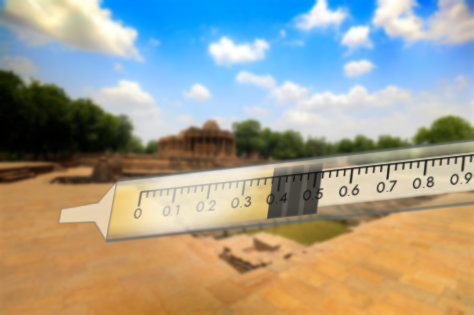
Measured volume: 0.38 mL
